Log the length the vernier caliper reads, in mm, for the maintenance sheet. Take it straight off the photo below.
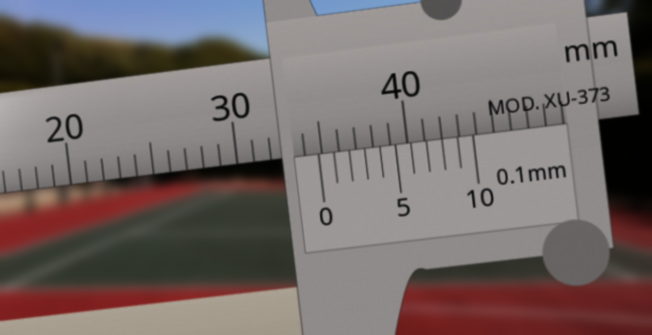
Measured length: 34.8 mm
